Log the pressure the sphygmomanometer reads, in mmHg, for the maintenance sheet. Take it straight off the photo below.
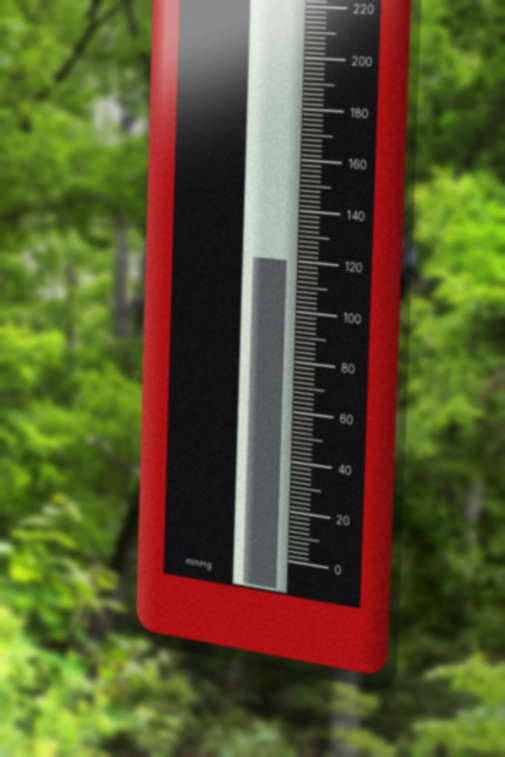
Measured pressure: 120 mmHg
